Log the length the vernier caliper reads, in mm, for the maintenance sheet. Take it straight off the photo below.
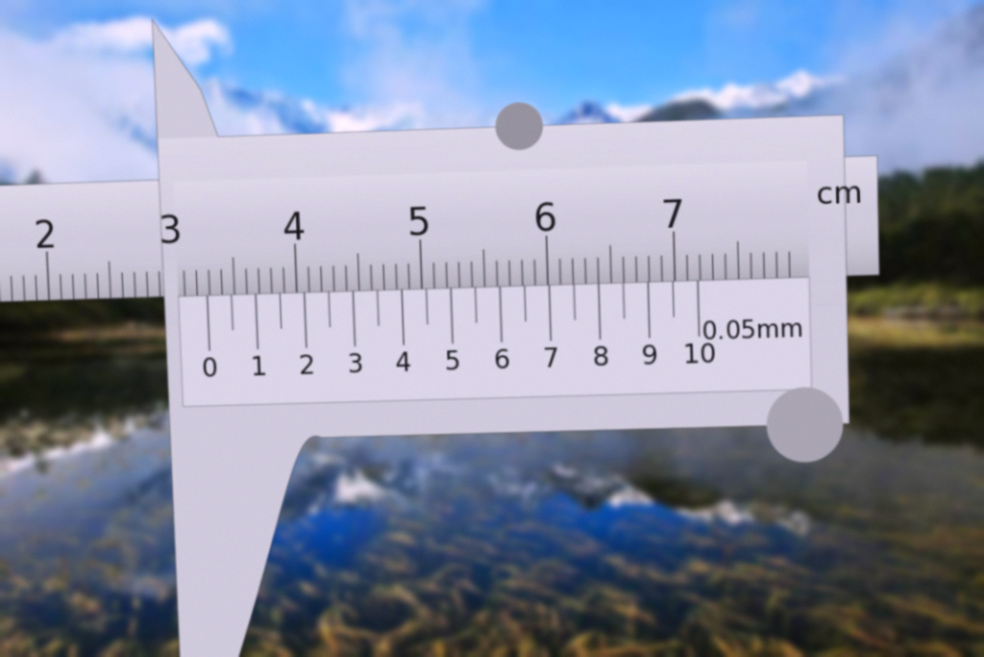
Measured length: 32.8 mm
